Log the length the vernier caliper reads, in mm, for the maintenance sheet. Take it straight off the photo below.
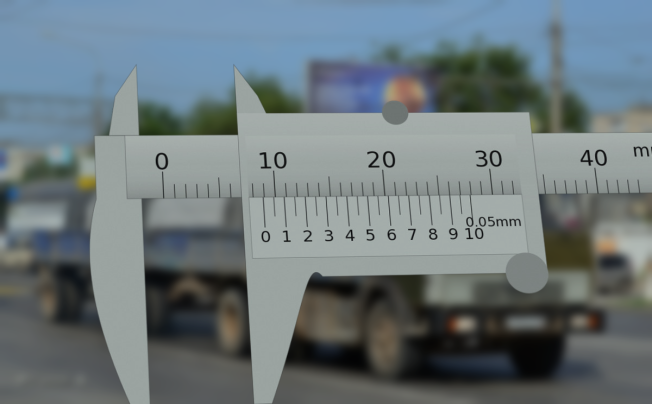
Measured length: 8.9 mm
